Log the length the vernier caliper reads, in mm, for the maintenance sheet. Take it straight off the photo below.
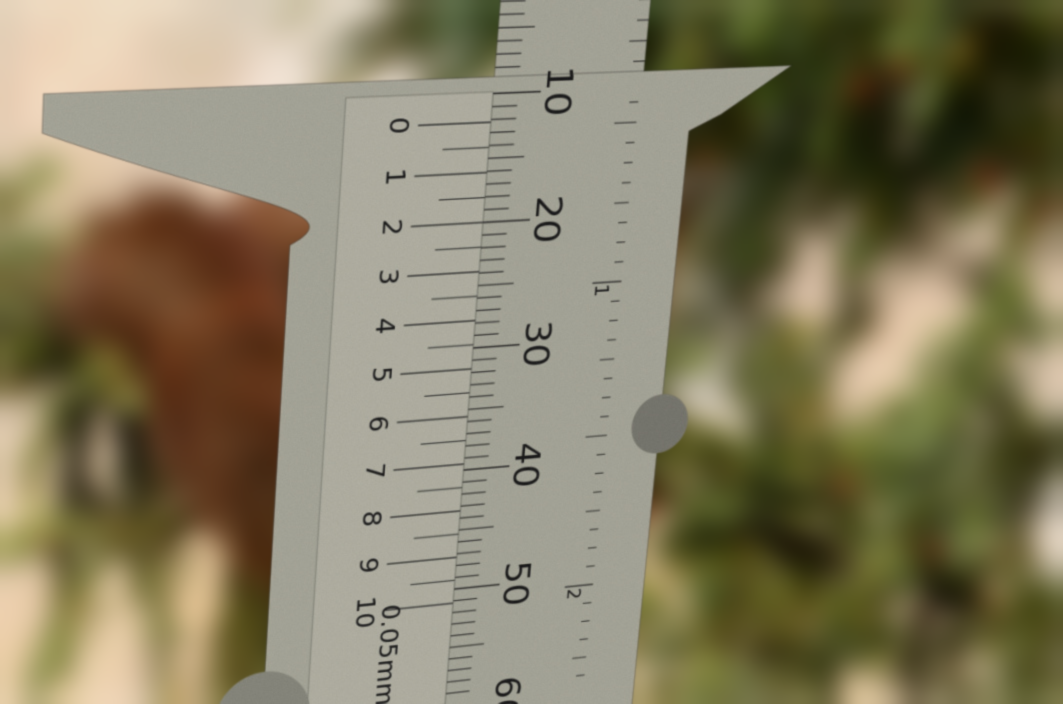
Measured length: 12.2 mm
